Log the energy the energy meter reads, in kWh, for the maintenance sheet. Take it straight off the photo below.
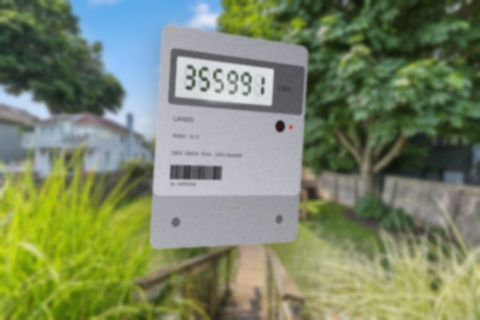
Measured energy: 355991 kWh
